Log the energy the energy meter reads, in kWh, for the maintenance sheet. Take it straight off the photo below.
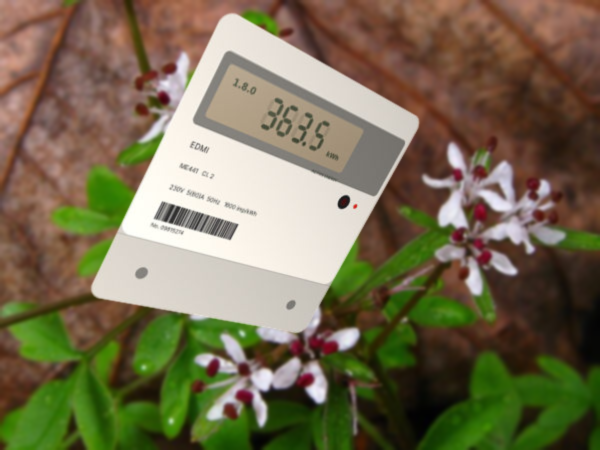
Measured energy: 363.5 kWh
